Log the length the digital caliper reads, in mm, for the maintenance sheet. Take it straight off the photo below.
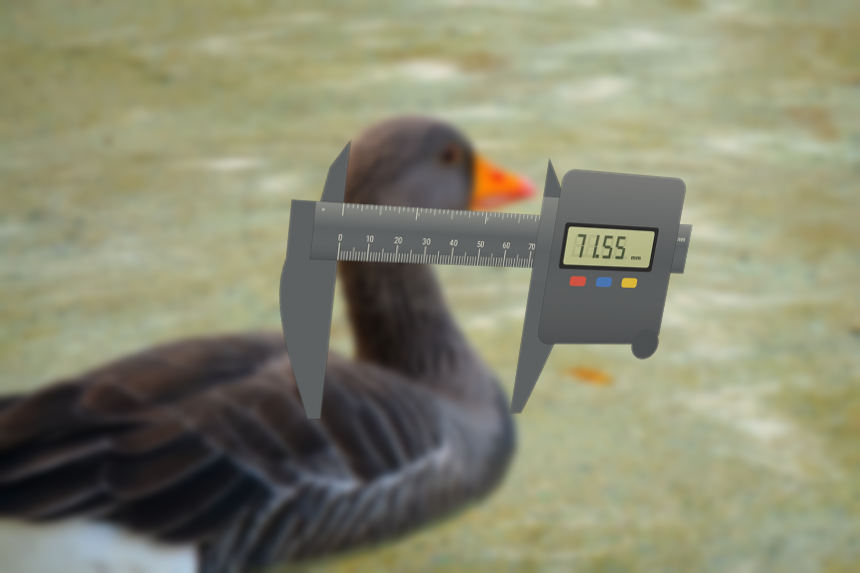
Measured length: 71.55 mm
